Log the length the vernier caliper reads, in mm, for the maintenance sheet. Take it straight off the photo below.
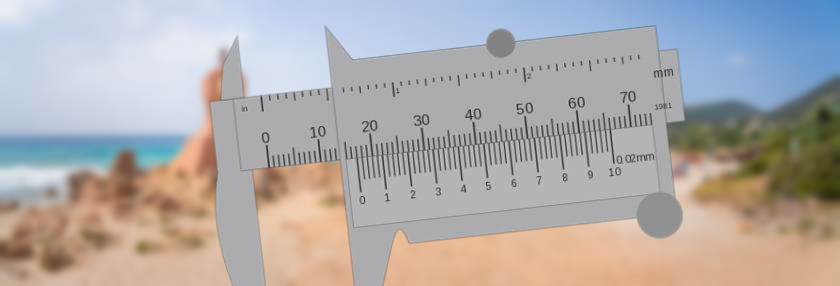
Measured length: 17.0 mm
